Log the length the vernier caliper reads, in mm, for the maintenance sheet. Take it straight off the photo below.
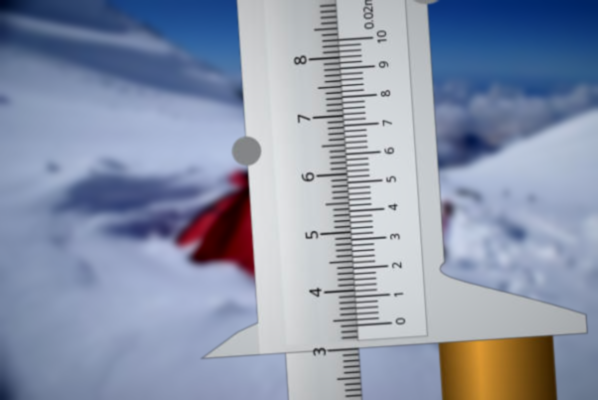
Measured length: 34.0 mm
